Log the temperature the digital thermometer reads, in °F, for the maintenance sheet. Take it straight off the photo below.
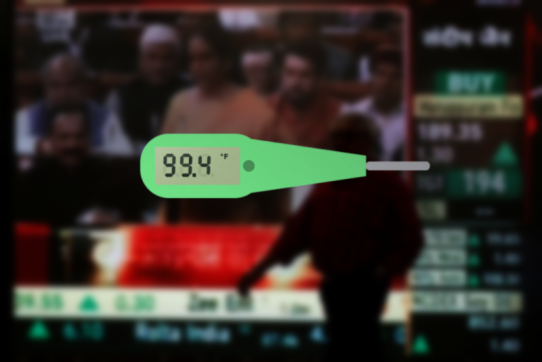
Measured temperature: 99.4 °F
